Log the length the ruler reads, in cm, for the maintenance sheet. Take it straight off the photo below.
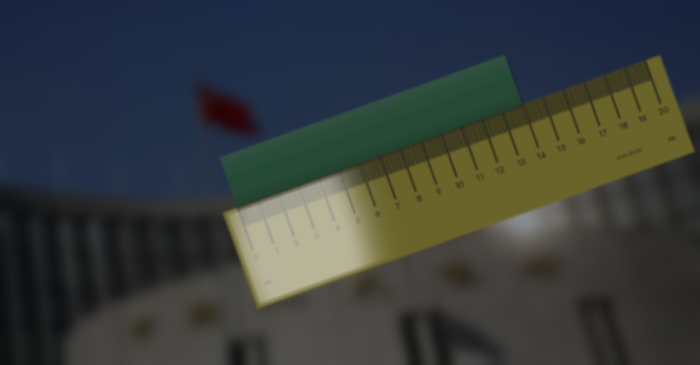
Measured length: 14 cm
